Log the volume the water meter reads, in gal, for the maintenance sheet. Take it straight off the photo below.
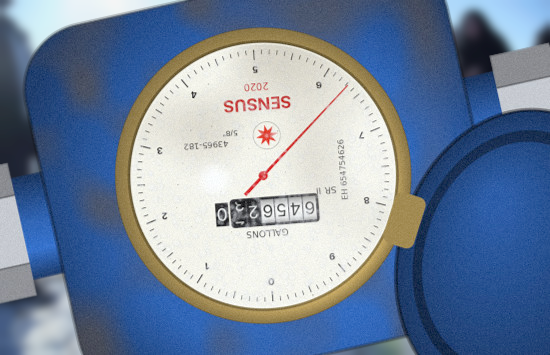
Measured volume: 6456226.3 gal
